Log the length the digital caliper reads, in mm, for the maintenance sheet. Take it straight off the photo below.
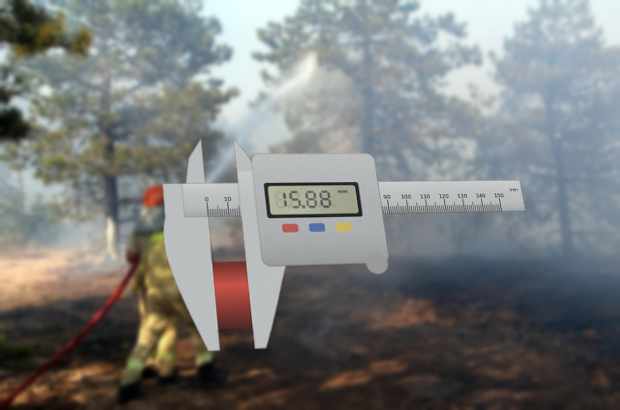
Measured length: 15.88 mm
